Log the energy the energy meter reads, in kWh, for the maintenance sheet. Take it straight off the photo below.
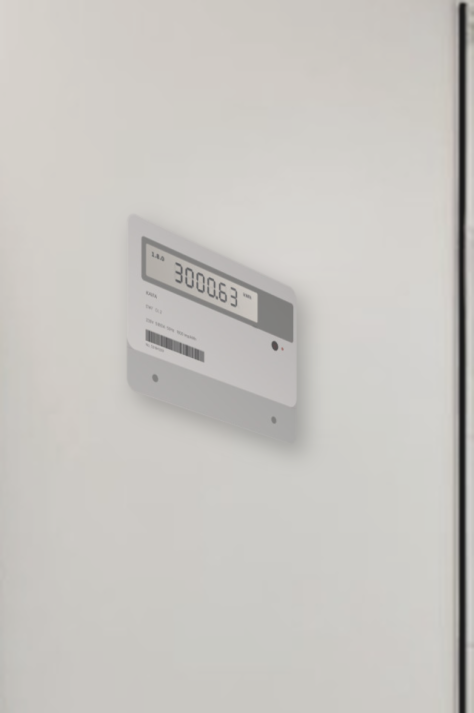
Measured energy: 3000.63 kWh
